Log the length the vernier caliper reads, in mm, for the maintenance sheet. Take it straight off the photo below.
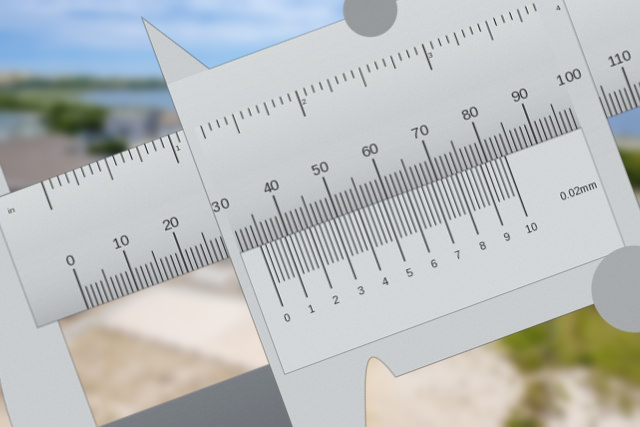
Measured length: 34.5 mm
